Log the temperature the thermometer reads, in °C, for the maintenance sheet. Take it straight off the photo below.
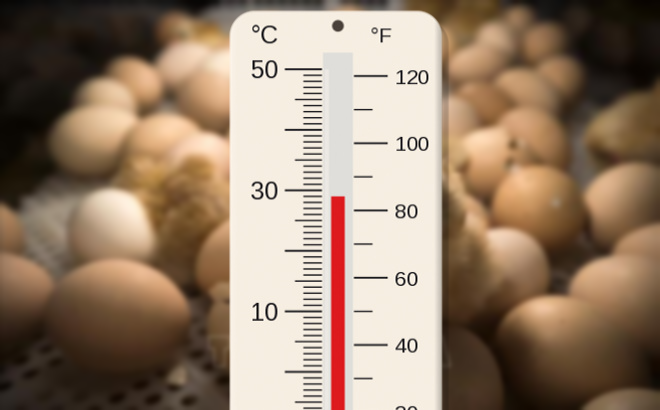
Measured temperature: 29 °C
